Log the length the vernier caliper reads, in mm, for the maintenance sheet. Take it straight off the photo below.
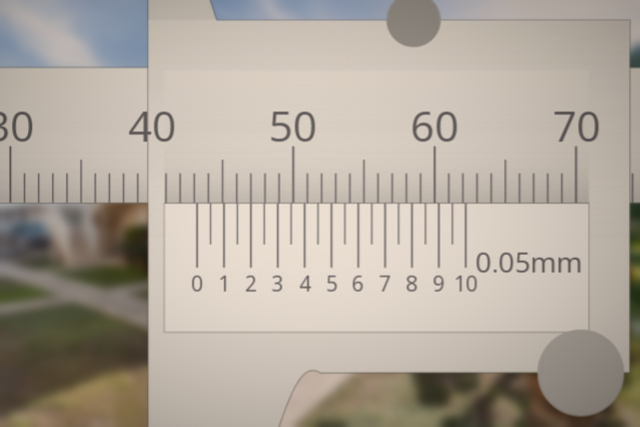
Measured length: 43.2 mm
